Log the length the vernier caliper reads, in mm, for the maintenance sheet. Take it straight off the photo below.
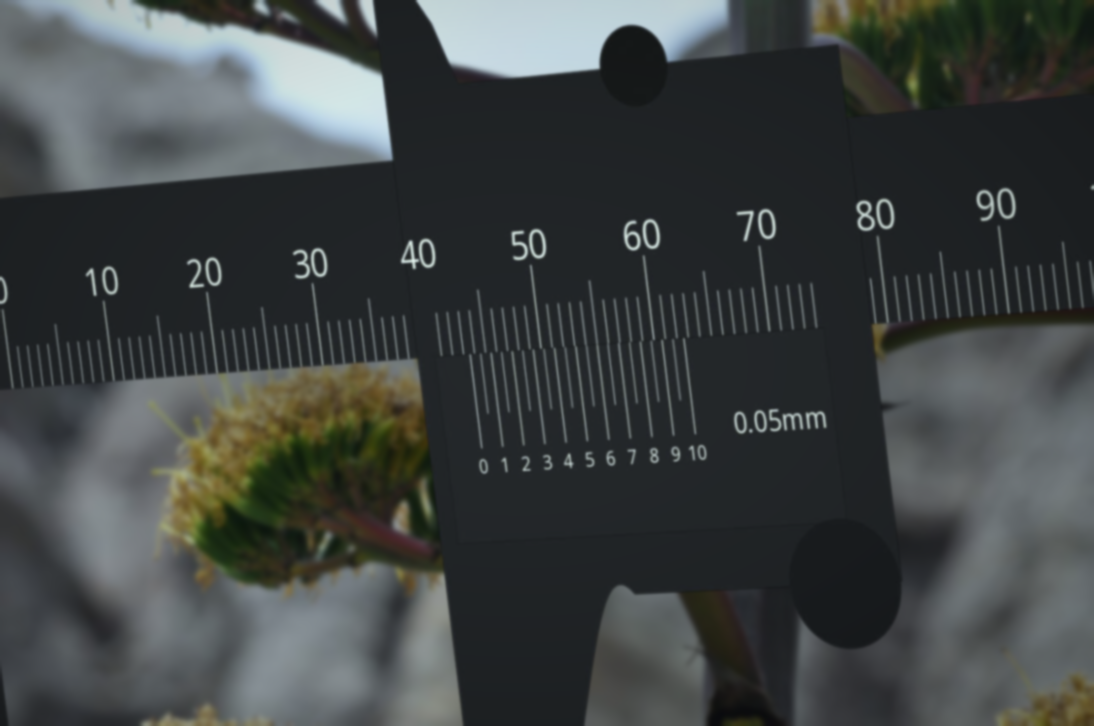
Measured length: 43.6 mm
